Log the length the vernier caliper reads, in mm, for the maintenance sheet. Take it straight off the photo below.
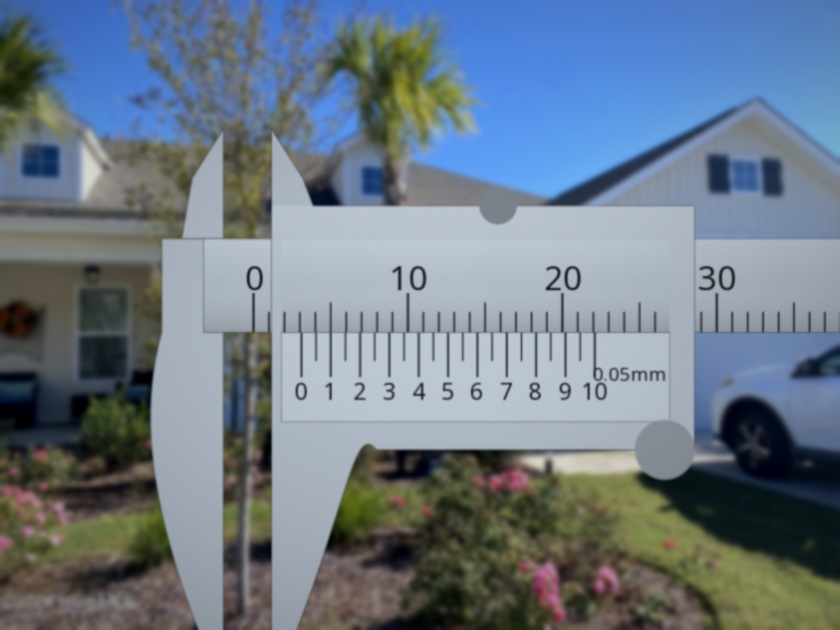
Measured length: 3.1 mm
